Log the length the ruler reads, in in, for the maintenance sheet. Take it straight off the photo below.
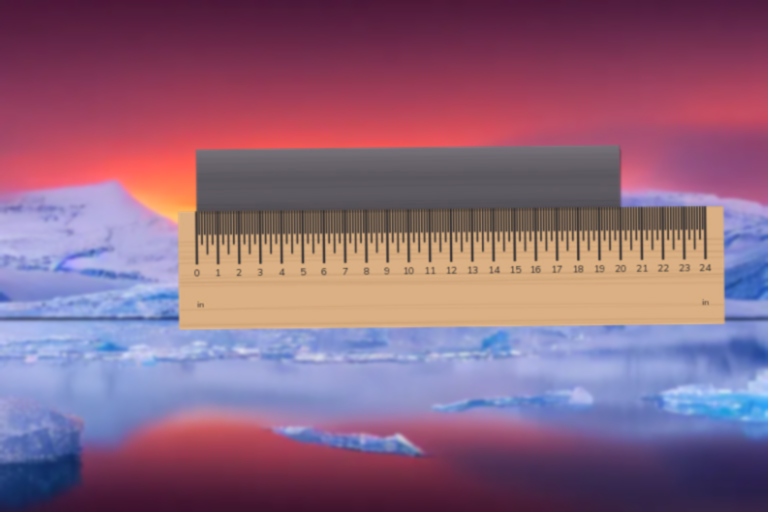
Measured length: 20 in
